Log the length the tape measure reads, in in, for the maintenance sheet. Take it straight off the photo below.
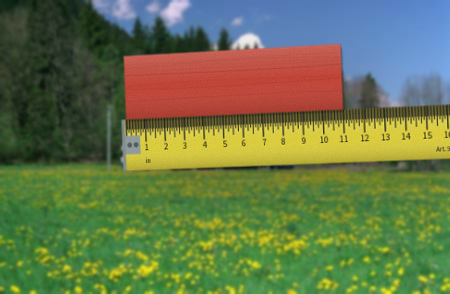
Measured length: 11 in
